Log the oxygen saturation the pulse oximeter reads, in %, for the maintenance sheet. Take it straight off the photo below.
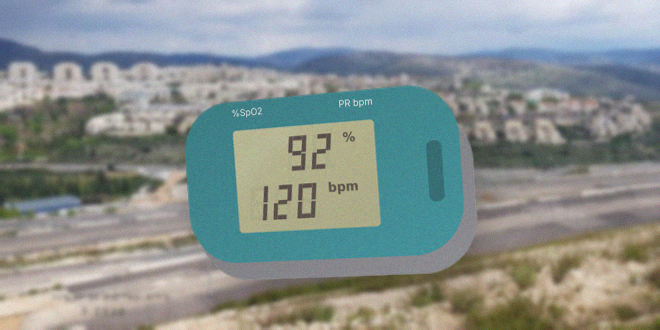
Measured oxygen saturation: 92 %
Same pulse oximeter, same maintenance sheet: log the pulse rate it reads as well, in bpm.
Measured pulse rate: 120 bpm
